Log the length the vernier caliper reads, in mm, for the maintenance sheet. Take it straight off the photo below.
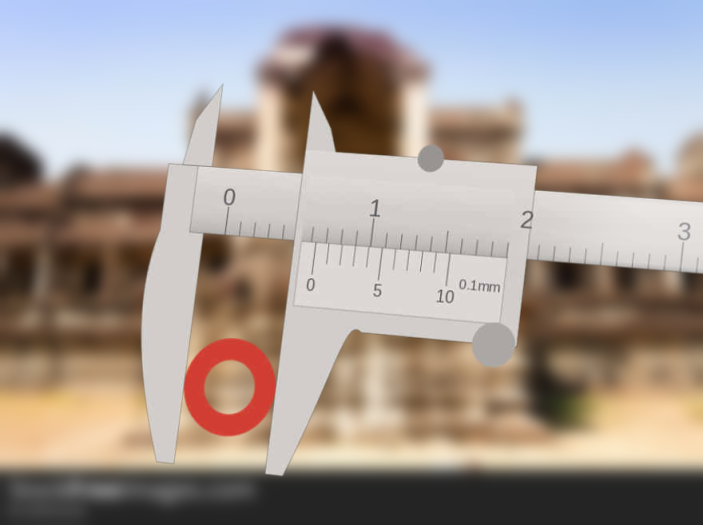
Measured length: 6.3 mm
